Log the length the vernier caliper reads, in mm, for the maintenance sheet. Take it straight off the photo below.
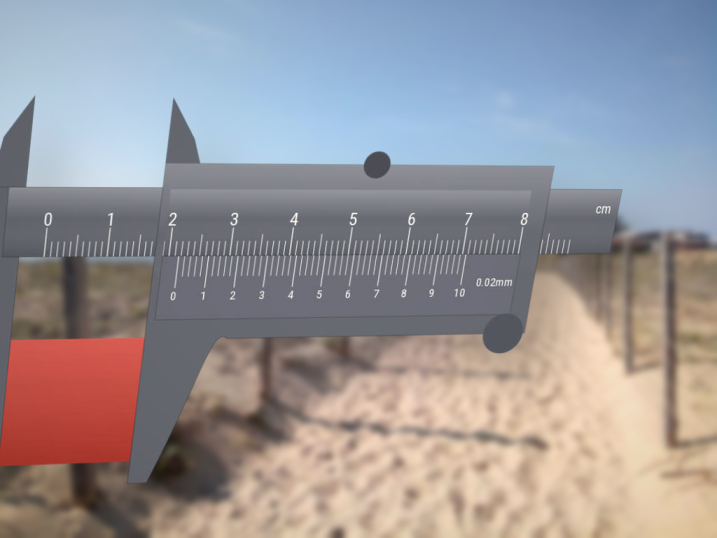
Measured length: 21.6 mm
